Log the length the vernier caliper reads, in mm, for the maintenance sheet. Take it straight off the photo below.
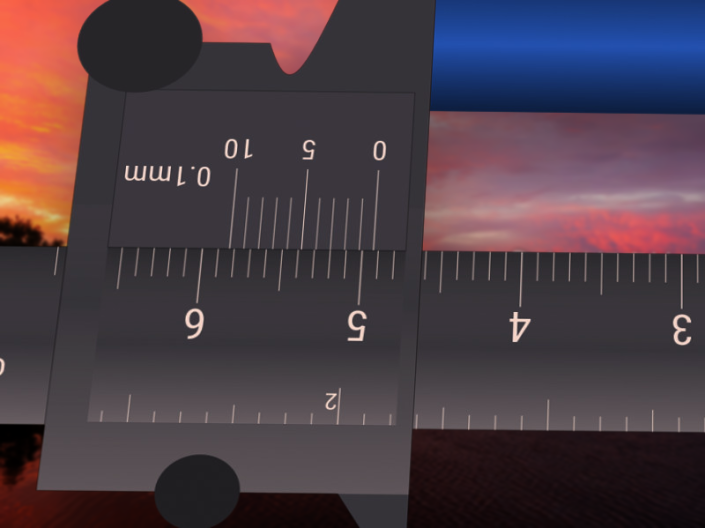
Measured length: 49.3 mm
